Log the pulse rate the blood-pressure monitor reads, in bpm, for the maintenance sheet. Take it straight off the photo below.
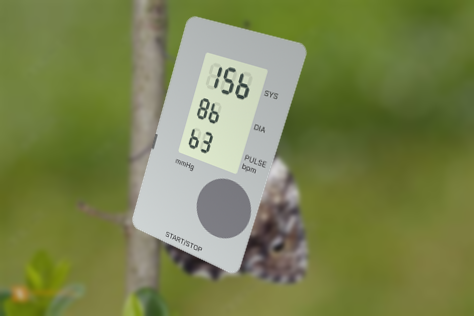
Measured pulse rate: 63 bpm
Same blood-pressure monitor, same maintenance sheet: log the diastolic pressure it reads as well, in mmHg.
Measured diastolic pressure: 86 mmHg
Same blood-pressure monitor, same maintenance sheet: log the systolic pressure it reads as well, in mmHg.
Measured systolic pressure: 156 mmHg
